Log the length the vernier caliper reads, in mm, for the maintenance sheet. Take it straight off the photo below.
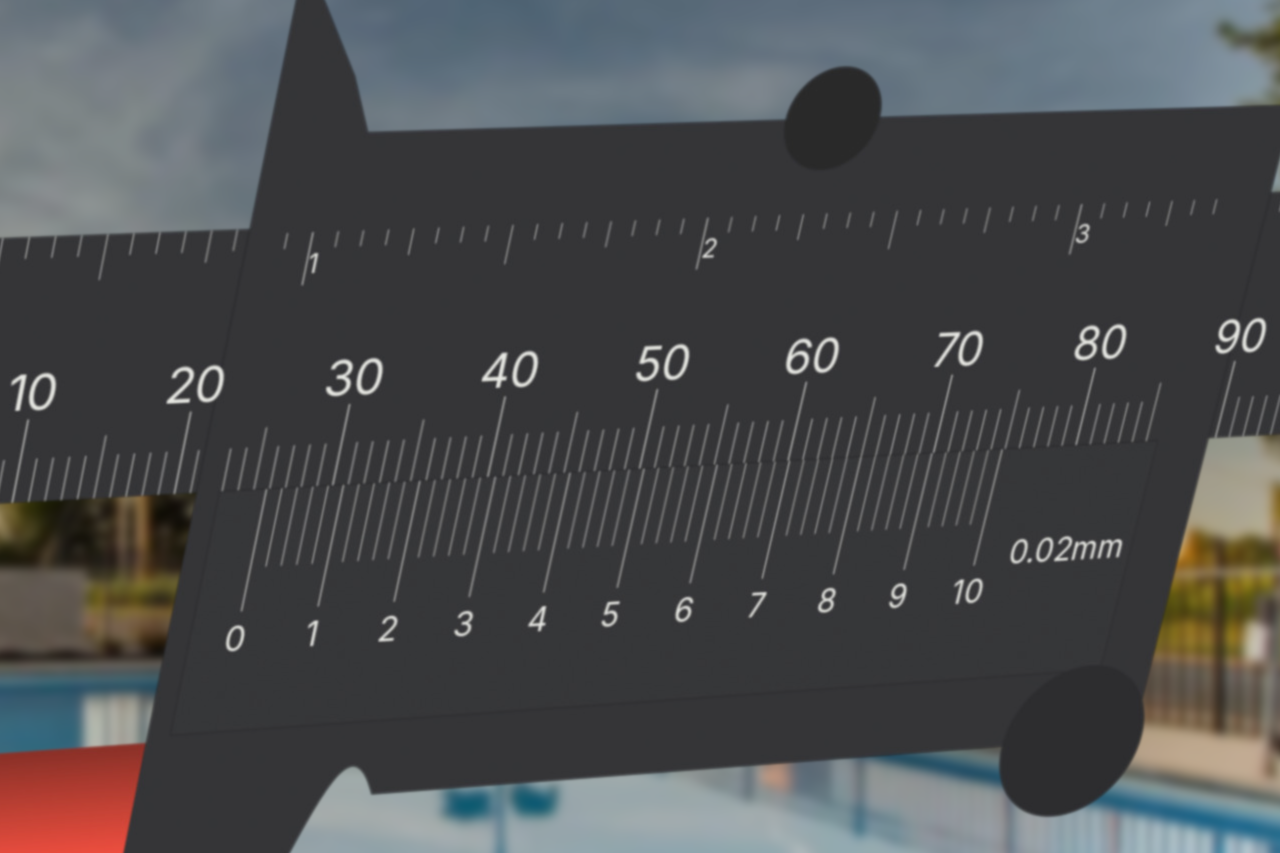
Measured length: 25.8 mm
